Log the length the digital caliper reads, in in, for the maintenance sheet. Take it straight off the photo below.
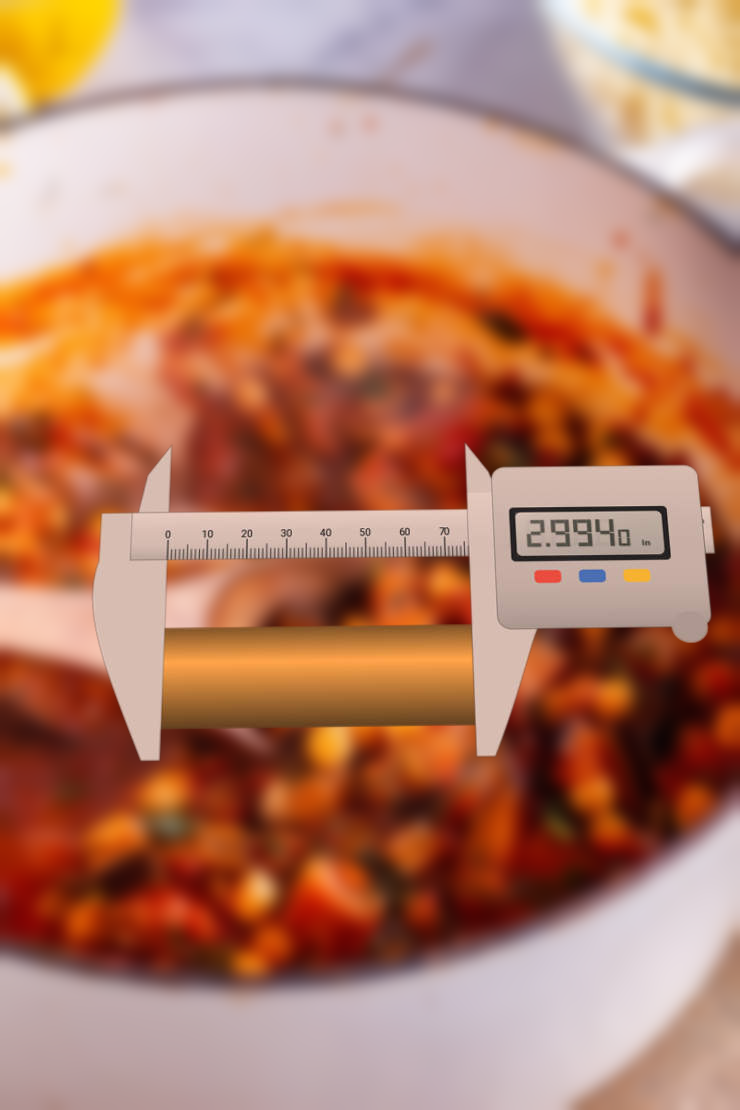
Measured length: 2.9940 in
